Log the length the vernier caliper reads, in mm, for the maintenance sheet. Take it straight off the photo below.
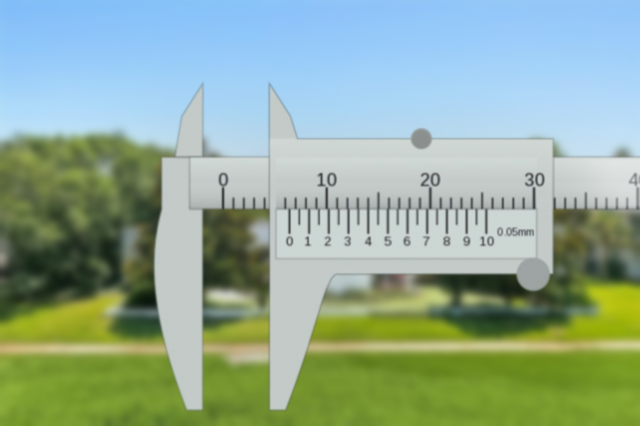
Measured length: 6.4 mm
